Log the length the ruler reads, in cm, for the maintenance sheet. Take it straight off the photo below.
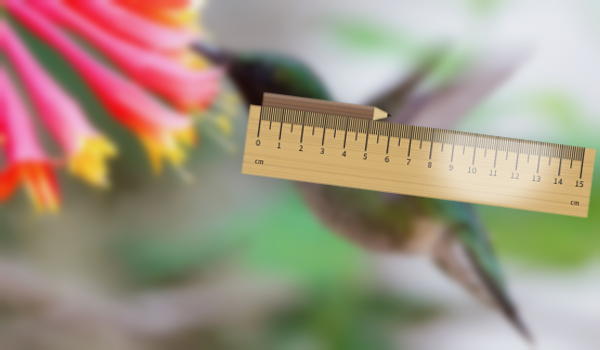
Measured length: 6 cm
